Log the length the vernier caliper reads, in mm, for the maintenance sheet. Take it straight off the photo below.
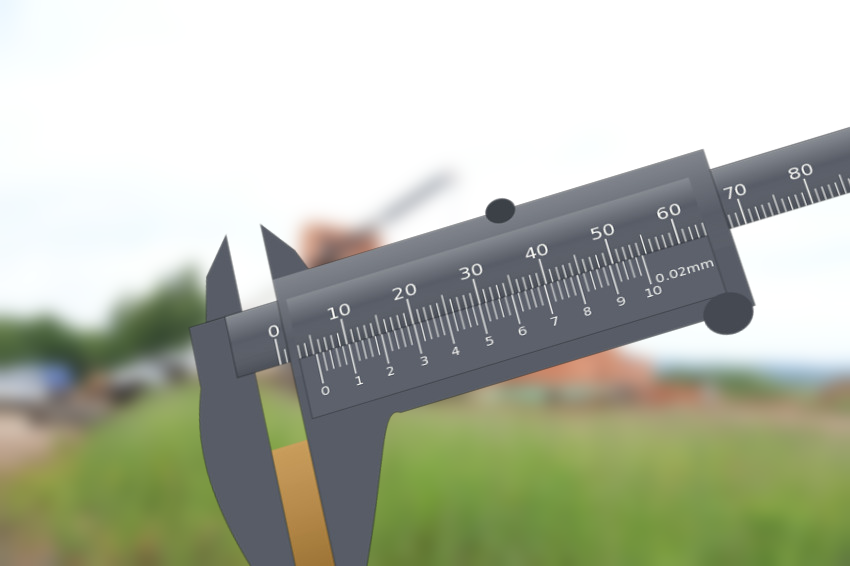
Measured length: 5.4 mm
